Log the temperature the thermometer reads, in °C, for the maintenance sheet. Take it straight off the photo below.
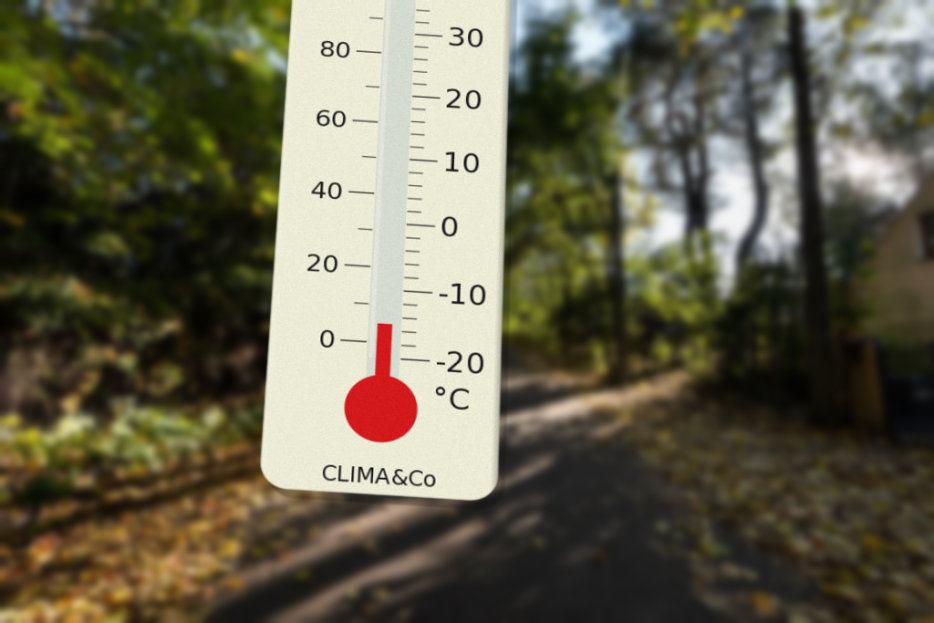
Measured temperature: -15 °C
